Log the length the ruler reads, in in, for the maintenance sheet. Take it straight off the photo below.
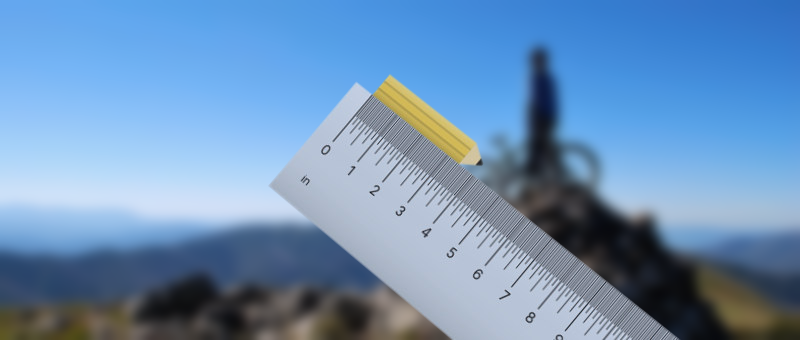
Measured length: 4 in
